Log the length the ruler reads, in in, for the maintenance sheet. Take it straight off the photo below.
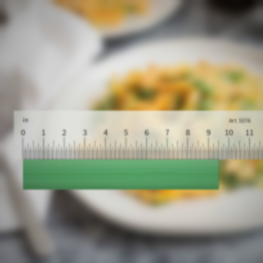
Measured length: 9.5 in
